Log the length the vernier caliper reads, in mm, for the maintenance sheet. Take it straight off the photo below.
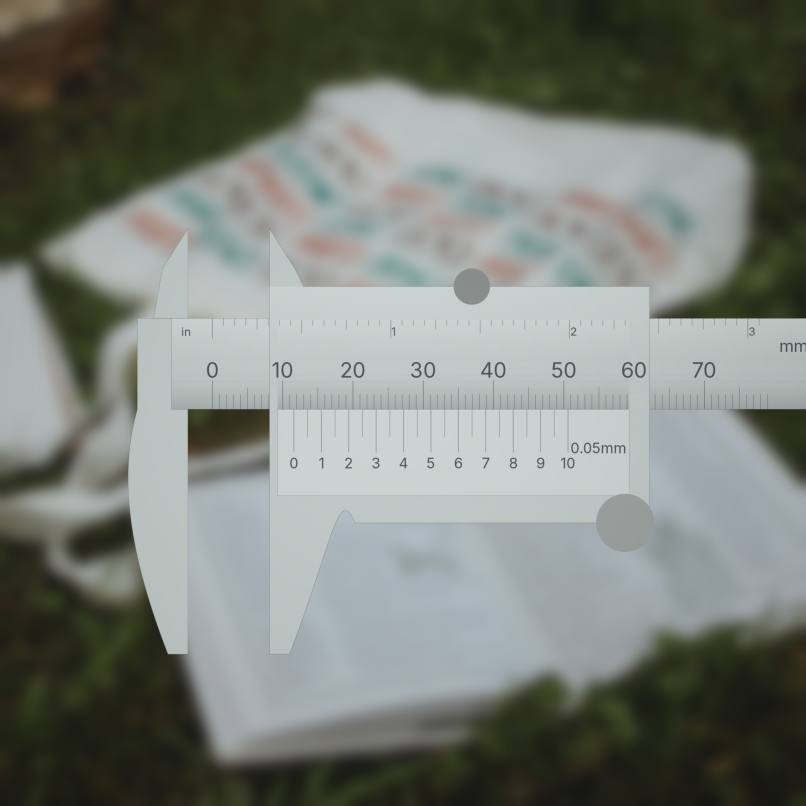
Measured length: 11.6 mm
